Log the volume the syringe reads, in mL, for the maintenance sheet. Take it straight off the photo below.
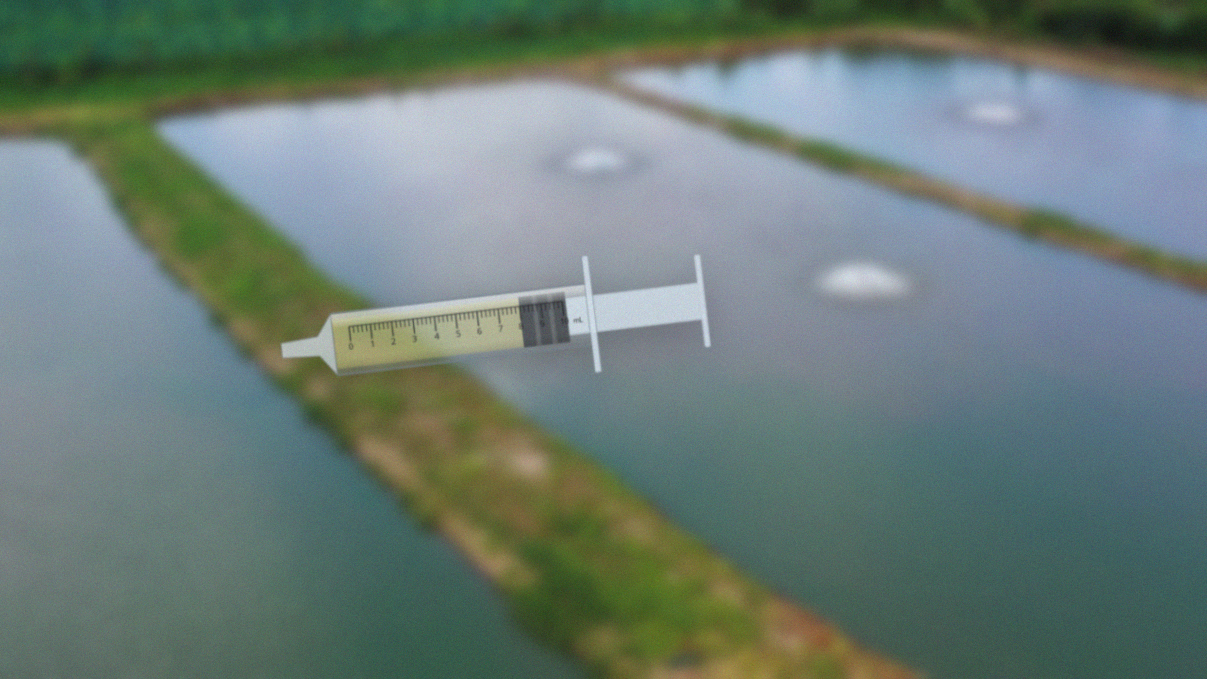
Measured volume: 8 mL
